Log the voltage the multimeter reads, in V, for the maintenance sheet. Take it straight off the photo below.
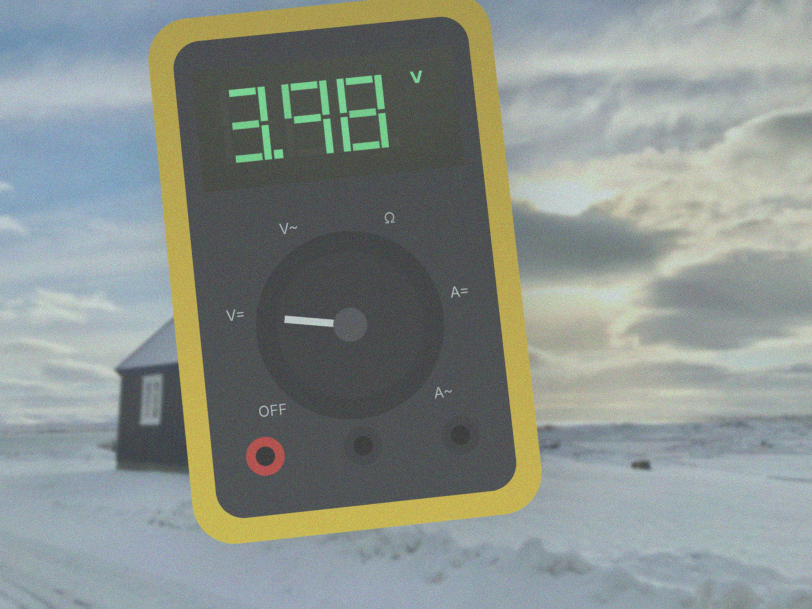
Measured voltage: 3.98 V
